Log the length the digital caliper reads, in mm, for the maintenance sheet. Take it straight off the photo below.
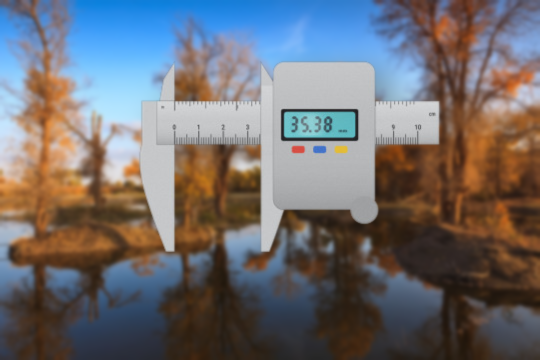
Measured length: 35.38 mm
